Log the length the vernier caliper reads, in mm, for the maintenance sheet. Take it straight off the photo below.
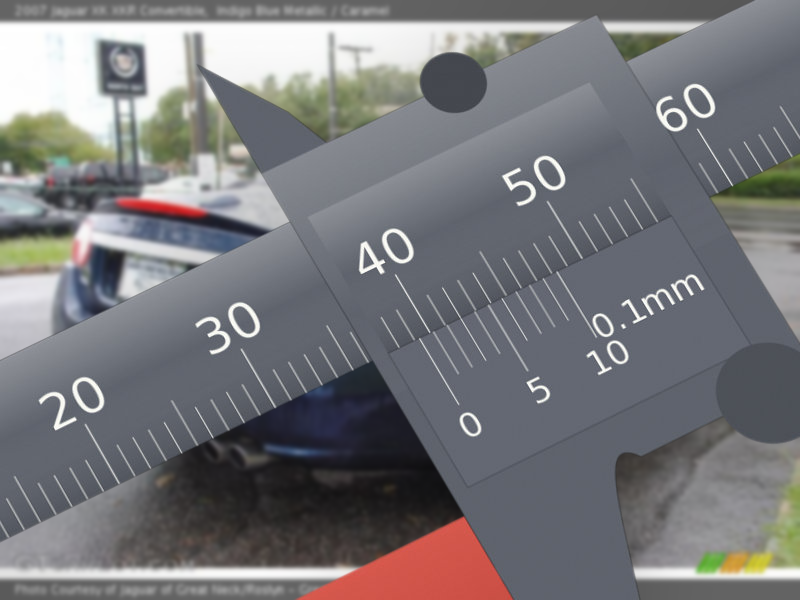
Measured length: 39.3 mm
